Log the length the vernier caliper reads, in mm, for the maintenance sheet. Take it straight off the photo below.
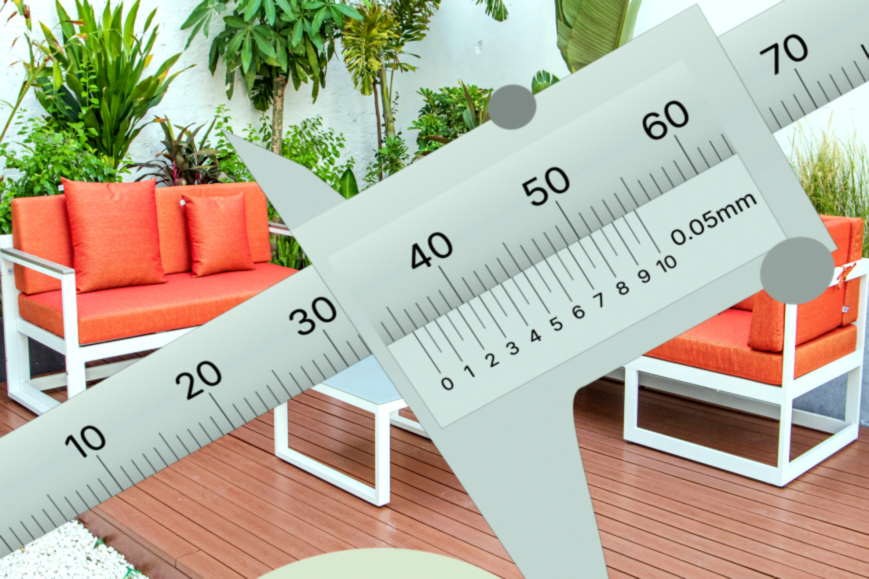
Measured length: 35.6 mm
